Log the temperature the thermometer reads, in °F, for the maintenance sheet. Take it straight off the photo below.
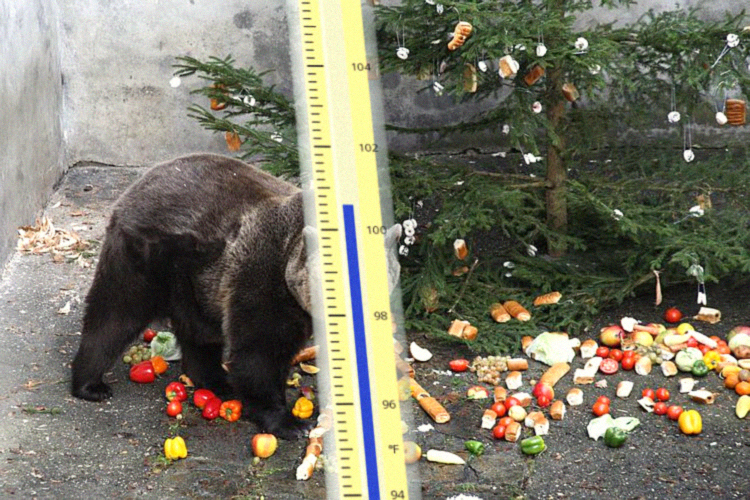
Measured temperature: 100.6 °F
